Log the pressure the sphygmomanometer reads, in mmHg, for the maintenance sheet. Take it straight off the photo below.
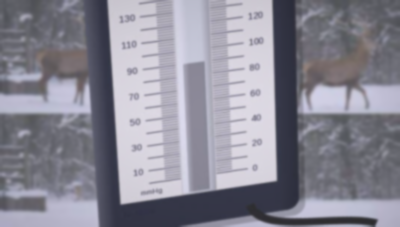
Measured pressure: 90 mmHg
